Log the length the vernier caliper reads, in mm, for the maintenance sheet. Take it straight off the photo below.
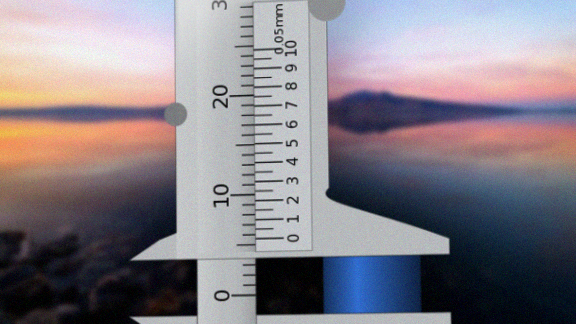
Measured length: 5.6 mm
